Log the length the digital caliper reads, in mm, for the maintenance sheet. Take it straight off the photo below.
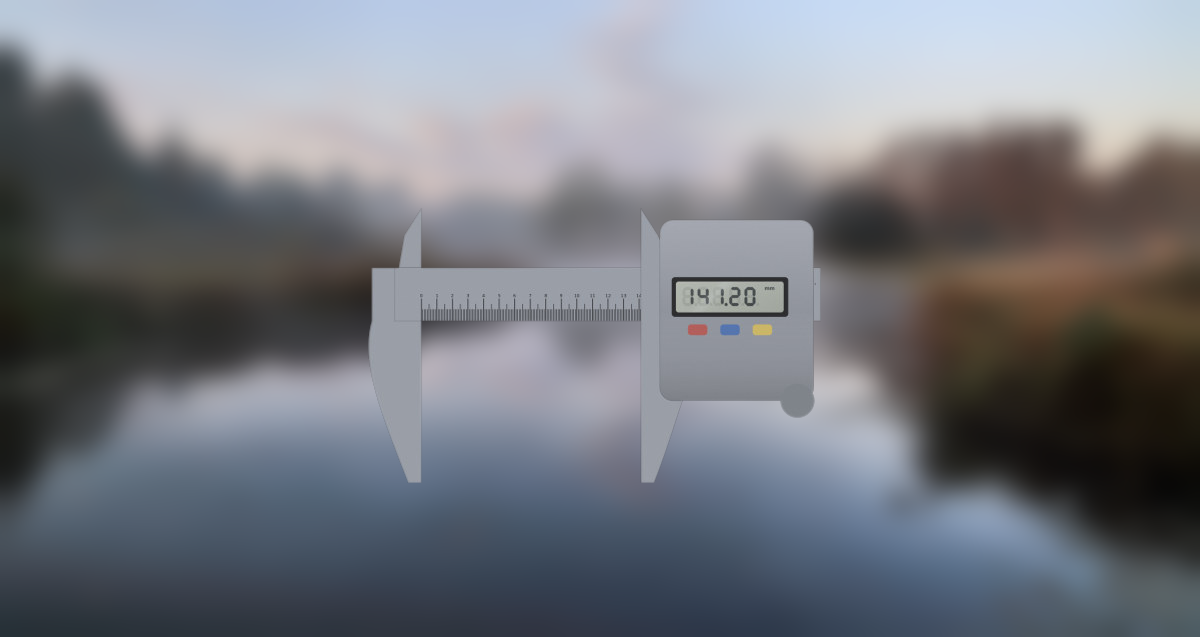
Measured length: 141.20 mm
